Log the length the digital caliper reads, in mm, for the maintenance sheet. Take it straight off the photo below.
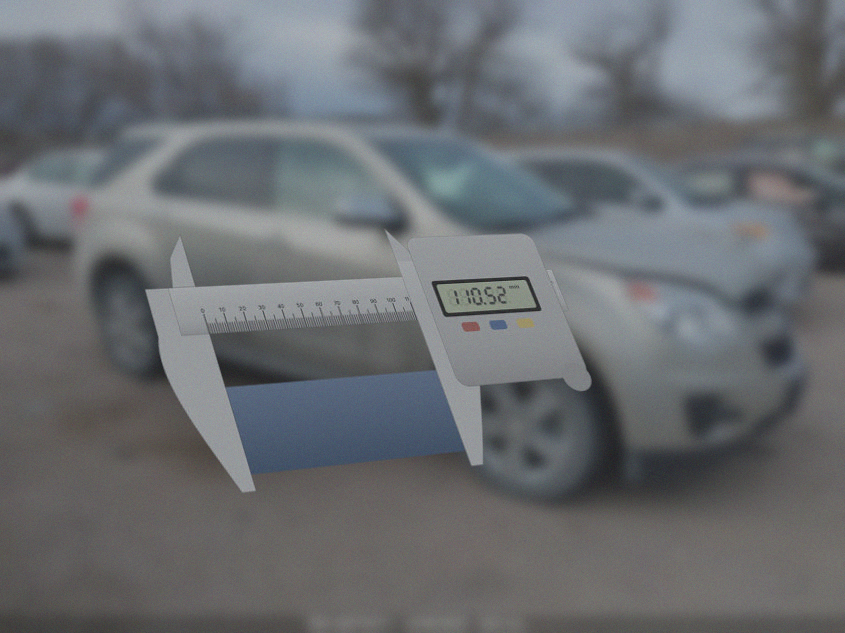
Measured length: 110.52 mm
